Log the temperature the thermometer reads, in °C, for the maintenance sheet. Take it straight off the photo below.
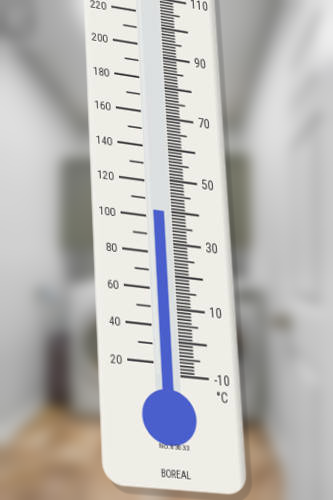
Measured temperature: 40 °C
